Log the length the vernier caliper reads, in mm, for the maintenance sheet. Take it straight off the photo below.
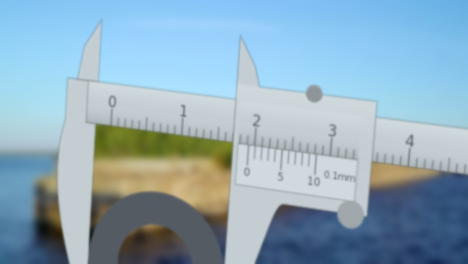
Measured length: 19.2 mm
